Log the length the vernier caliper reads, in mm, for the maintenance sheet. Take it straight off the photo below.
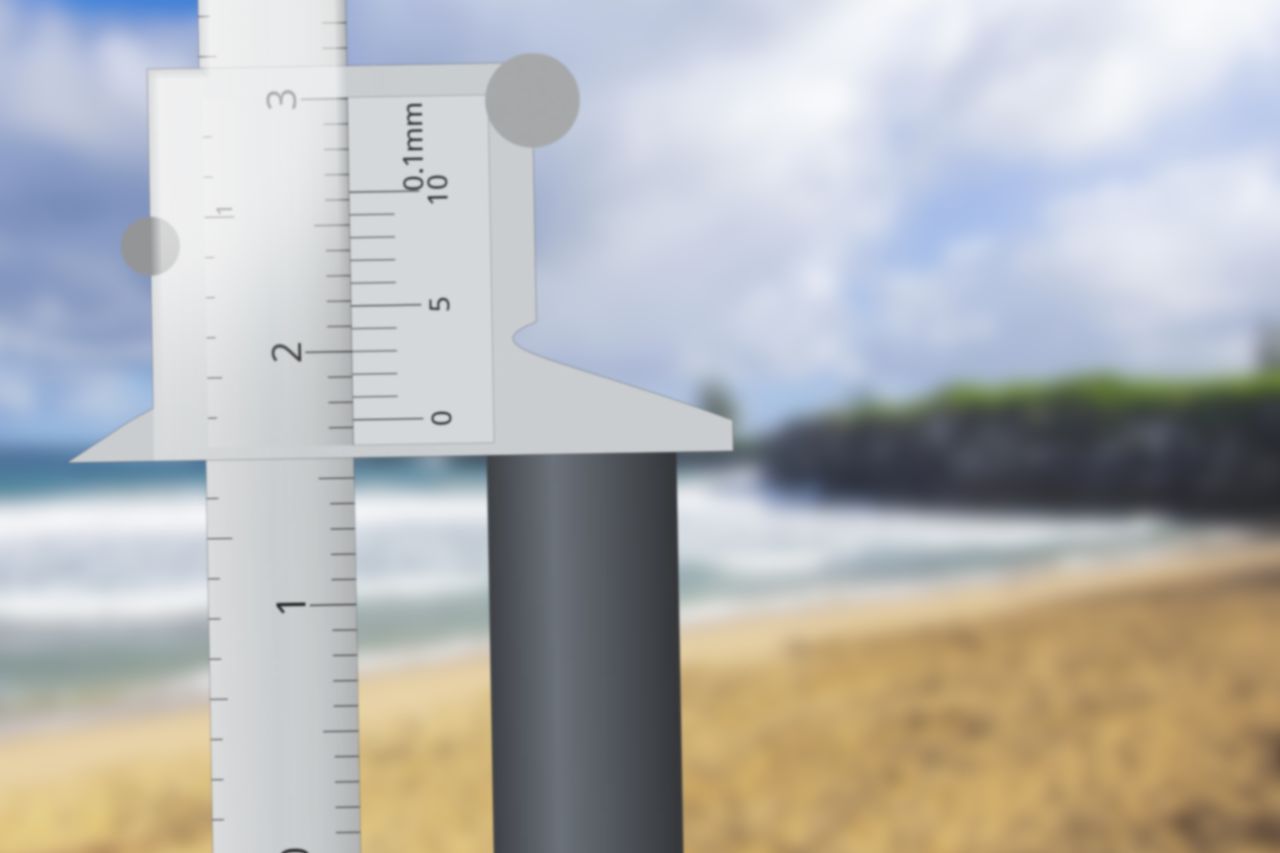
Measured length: 17.3 mm
